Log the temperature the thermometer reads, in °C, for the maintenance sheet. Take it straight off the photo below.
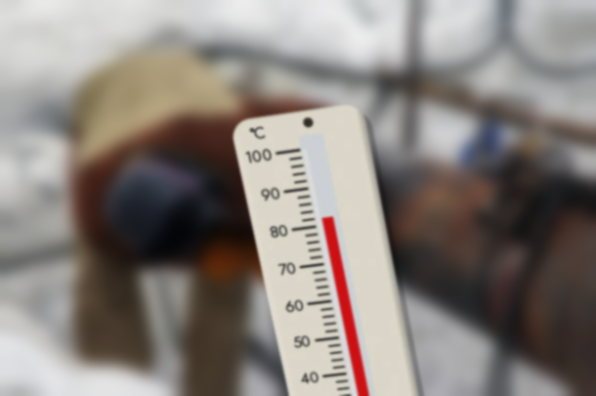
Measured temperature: 82 °C
